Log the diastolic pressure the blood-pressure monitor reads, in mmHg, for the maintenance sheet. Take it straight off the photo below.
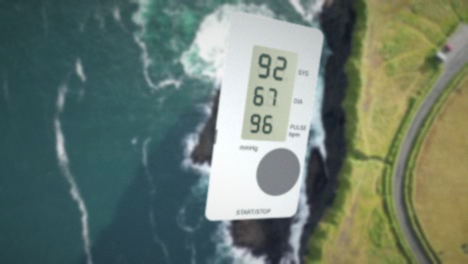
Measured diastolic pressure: 67 mmHg
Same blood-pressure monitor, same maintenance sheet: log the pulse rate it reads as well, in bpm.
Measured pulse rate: 96 bpm
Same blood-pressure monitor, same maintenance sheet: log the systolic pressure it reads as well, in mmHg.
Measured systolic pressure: 92 mmHg
